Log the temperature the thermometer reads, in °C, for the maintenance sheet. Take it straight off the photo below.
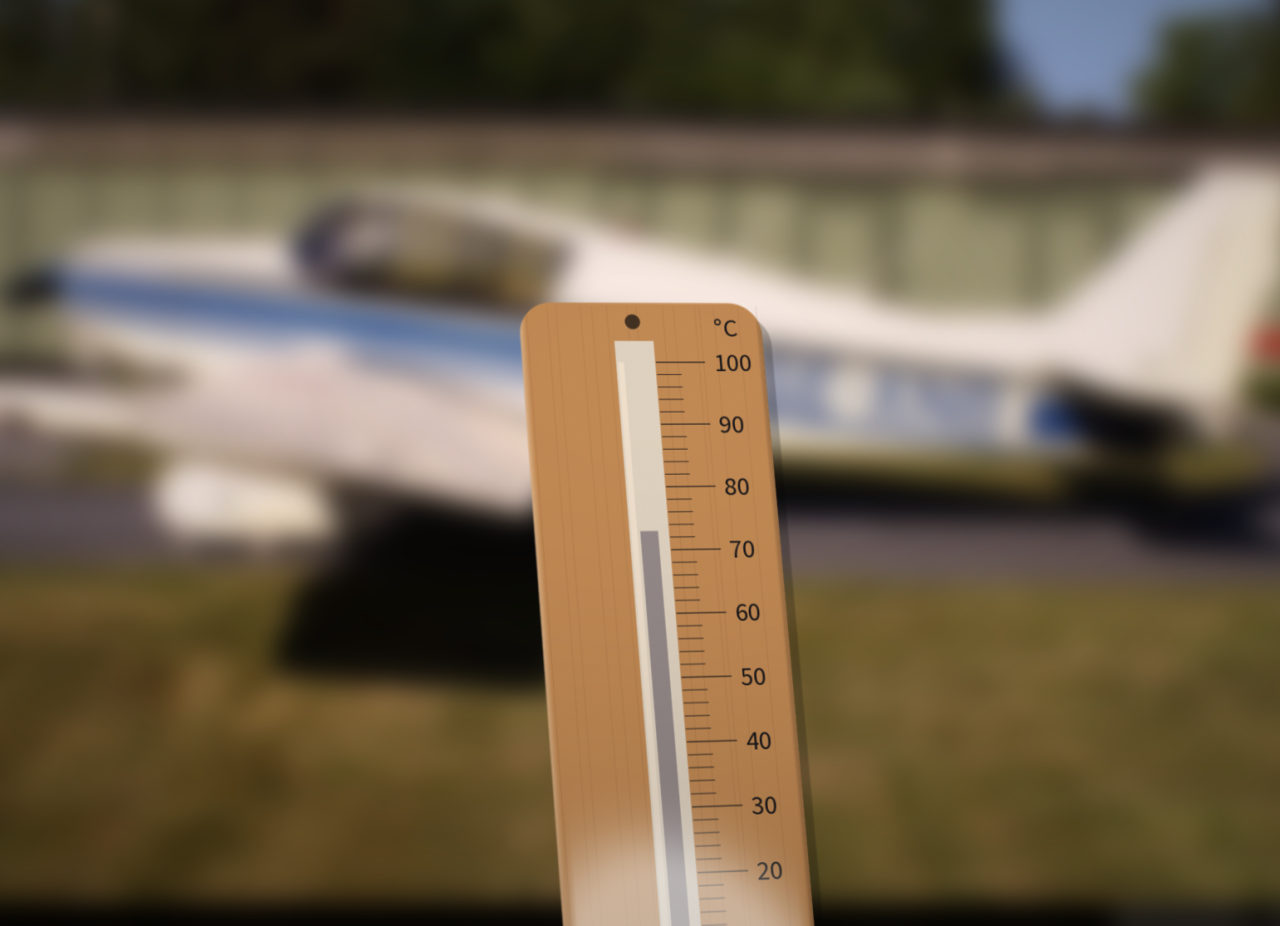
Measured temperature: 73 °C
